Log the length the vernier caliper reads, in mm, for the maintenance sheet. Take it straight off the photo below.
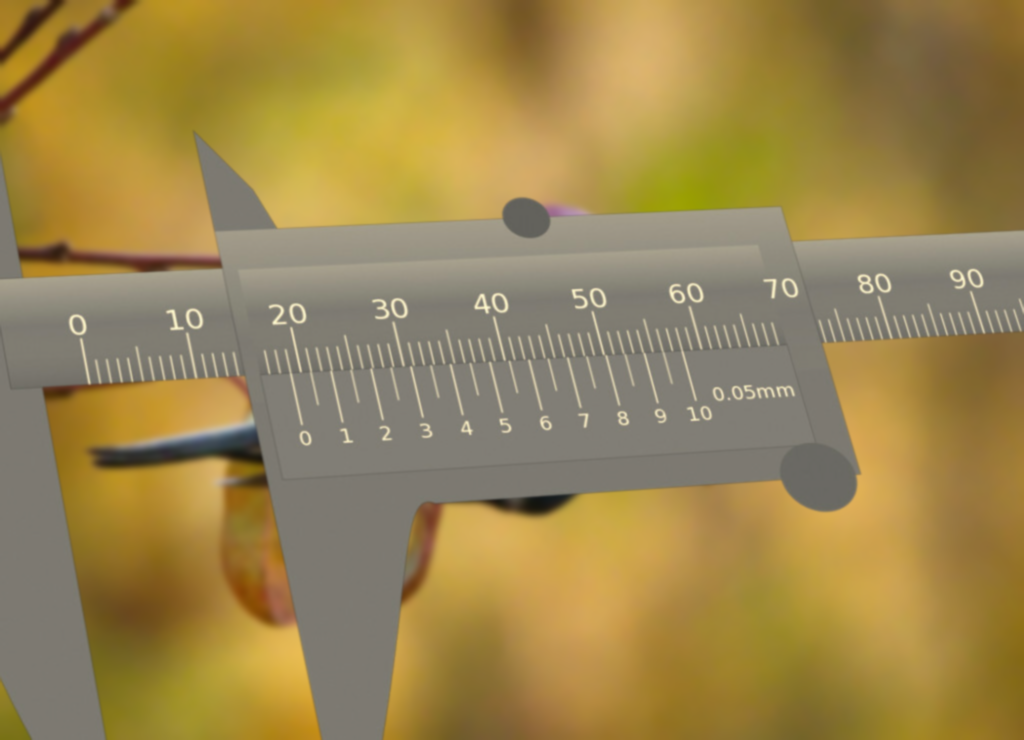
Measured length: 19.0 mm
